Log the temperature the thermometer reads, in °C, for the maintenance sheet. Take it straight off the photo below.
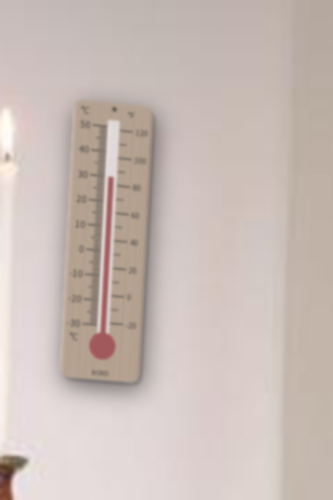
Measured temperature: 30 °C
